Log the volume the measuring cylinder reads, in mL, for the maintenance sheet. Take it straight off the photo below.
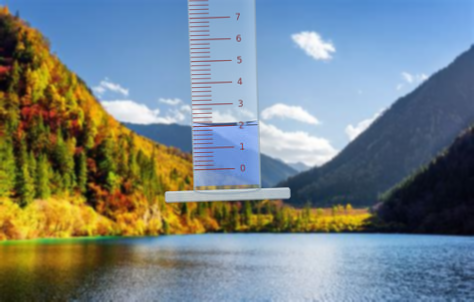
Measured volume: 2 mL
